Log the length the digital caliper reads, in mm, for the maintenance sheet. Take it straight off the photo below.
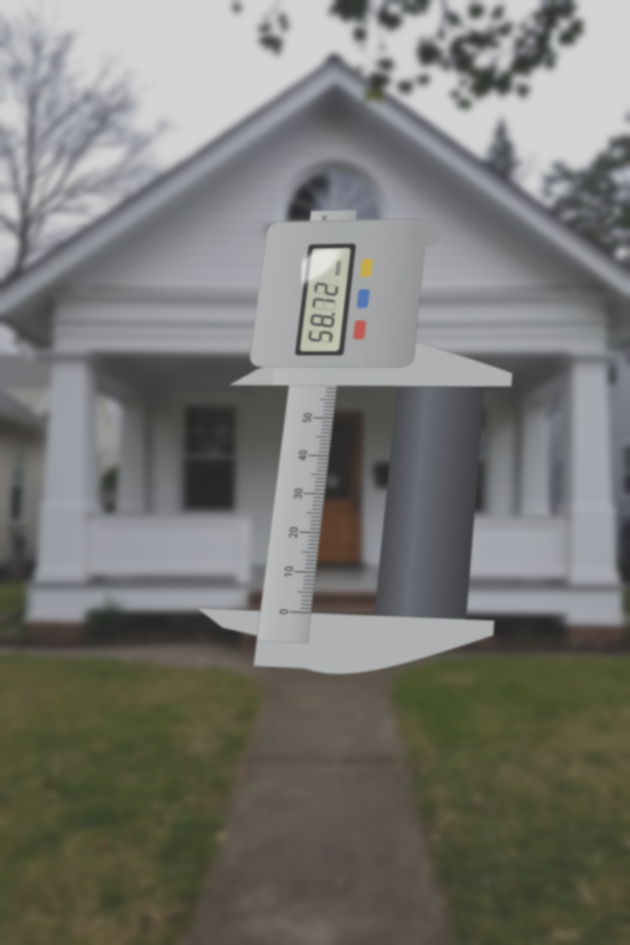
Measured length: 58.72 mm
